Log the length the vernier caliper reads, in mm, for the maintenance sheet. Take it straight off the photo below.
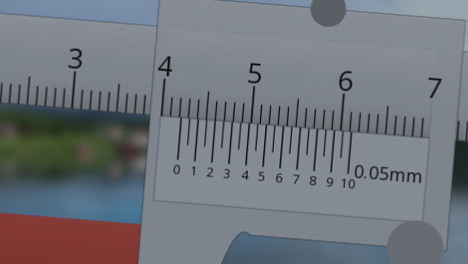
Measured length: 42.2 mm
